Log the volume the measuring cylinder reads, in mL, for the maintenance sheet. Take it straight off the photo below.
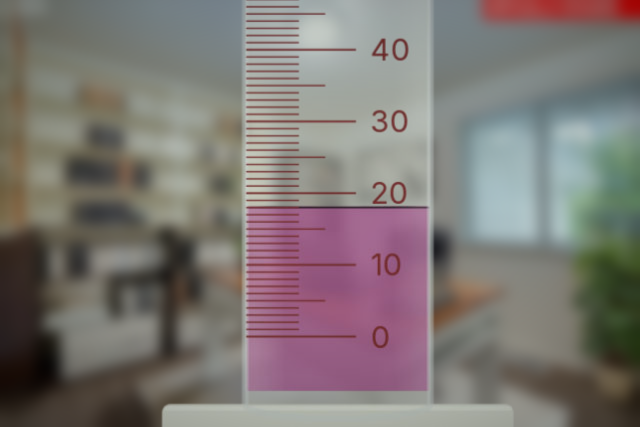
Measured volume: 18 mL
